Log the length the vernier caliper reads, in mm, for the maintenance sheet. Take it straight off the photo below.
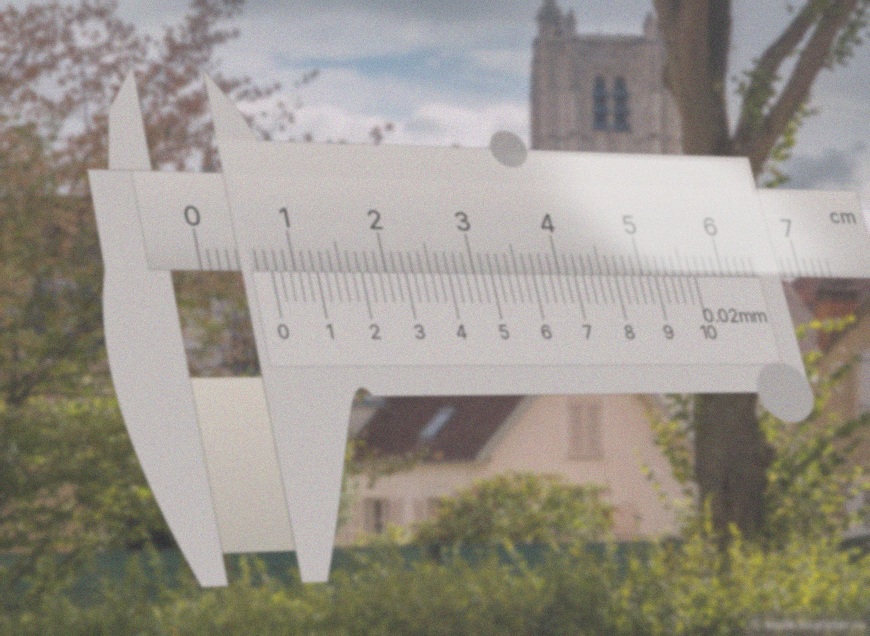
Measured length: 7.5 mm
